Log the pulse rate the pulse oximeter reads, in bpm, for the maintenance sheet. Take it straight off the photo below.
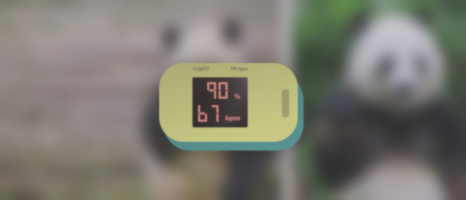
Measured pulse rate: 67 bpm
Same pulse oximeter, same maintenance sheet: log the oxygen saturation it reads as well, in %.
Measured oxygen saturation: 90 %
